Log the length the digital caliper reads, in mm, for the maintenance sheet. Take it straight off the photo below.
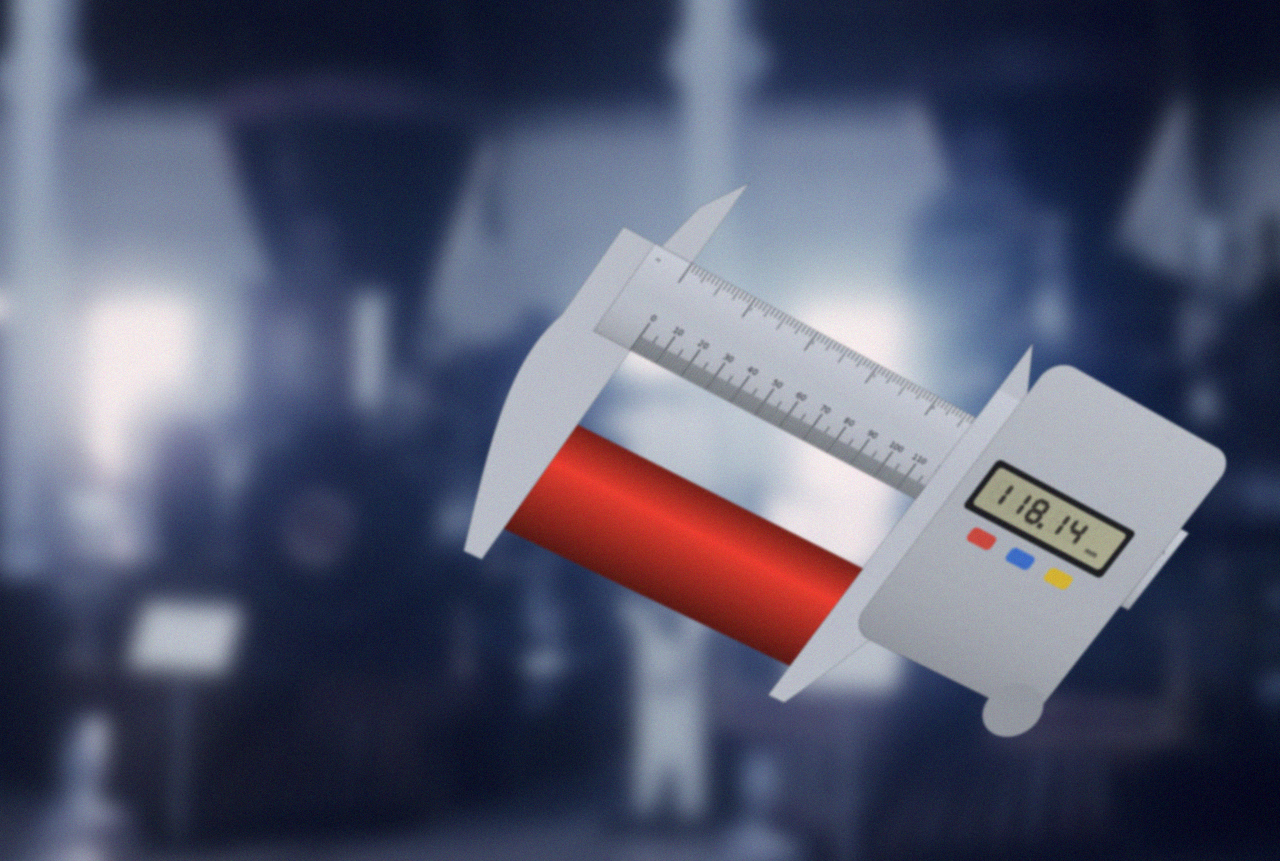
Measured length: 118.14 mm
